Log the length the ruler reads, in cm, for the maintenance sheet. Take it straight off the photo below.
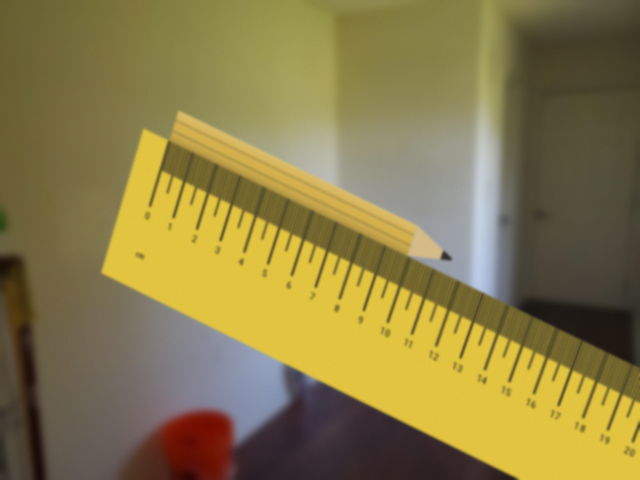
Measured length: 11.5 cm
